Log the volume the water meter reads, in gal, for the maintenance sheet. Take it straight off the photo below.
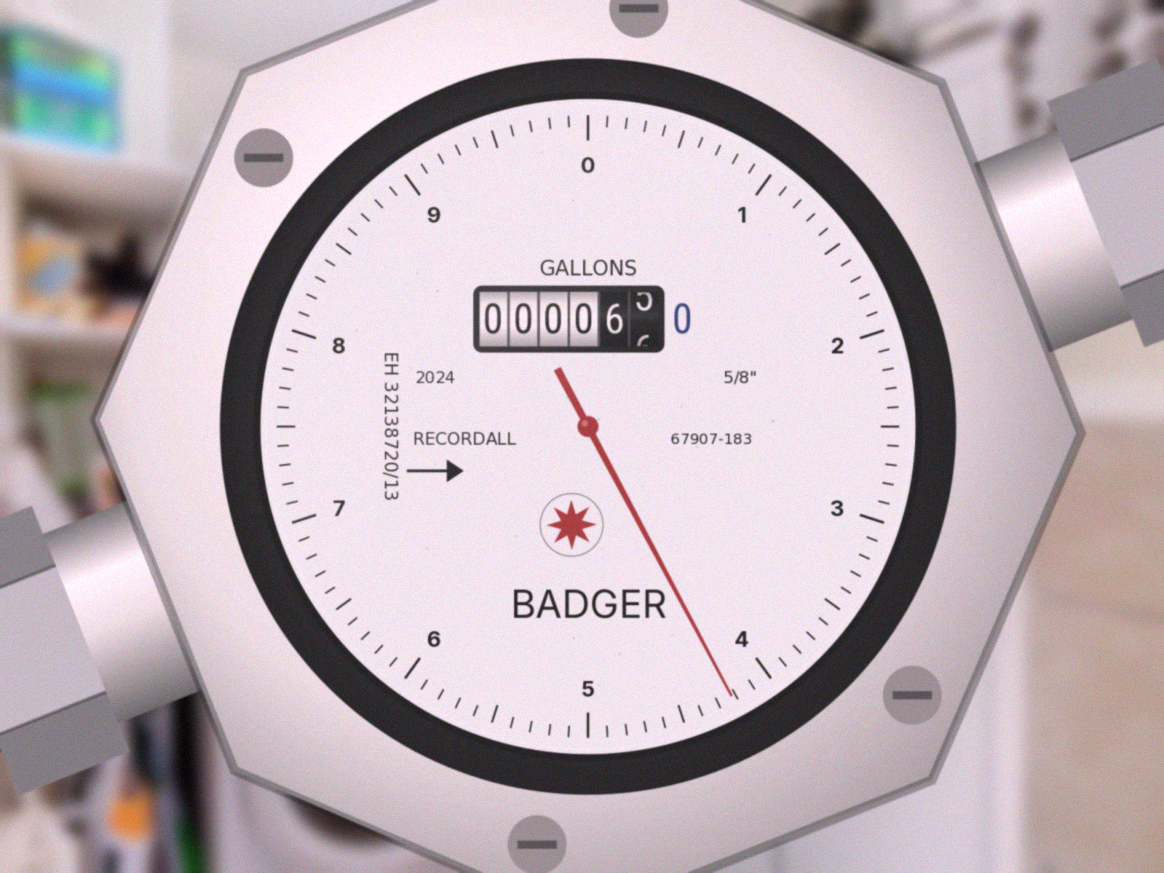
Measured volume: 654.2 gal
